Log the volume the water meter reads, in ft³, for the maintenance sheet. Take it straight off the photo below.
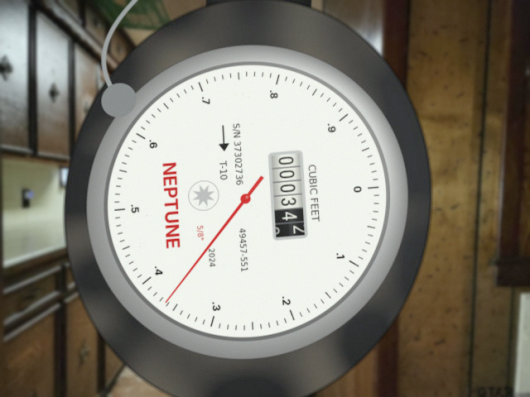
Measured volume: 342.36 ft³
